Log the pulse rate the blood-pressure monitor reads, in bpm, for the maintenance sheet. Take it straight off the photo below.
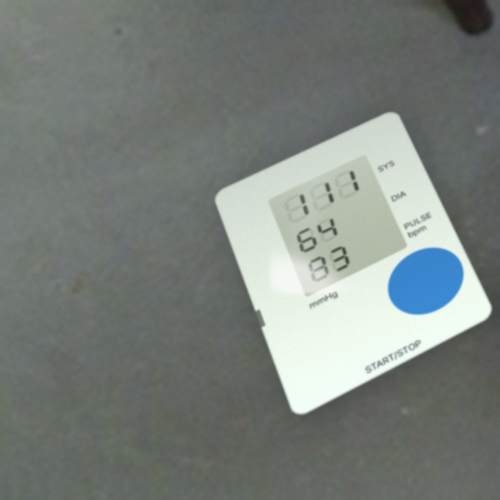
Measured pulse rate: 83 bpm
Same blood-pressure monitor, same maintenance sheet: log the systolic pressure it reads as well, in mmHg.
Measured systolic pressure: 111 mmHg
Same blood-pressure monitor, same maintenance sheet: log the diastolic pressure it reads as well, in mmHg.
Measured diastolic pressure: 64 mmHg
